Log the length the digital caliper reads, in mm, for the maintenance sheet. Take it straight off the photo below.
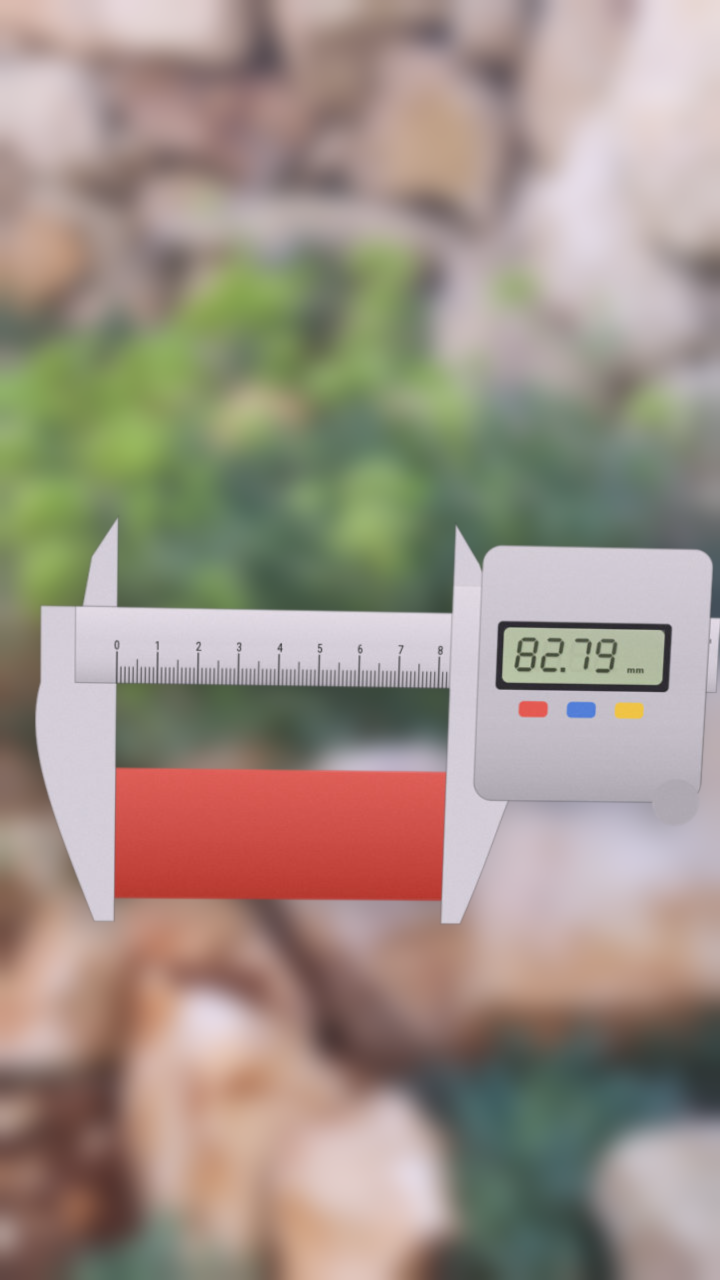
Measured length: 82.79 mm
